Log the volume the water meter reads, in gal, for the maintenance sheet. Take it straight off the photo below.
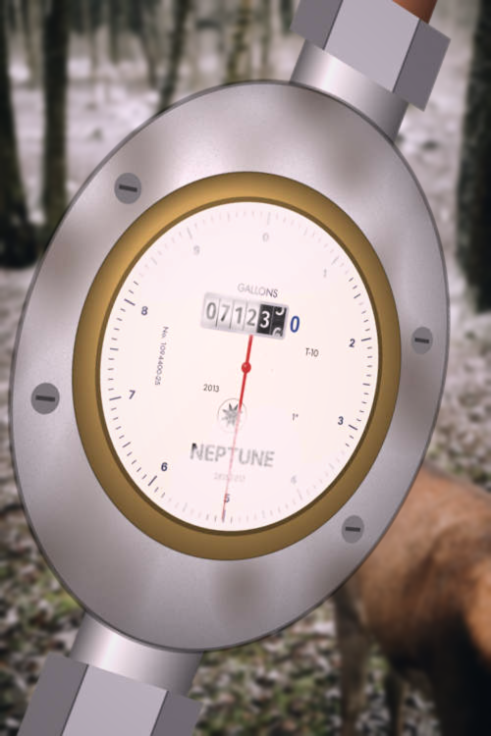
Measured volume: 712355.0 gal
